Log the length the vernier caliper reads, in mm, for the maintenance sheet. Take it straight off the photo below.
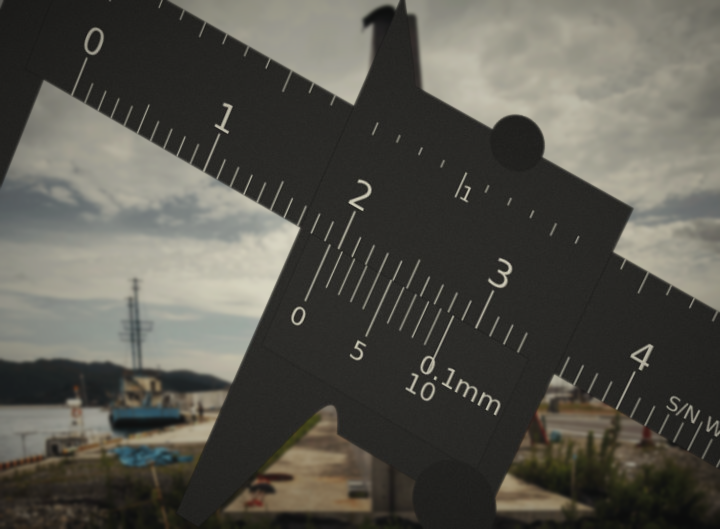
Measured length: 19.4 mm
